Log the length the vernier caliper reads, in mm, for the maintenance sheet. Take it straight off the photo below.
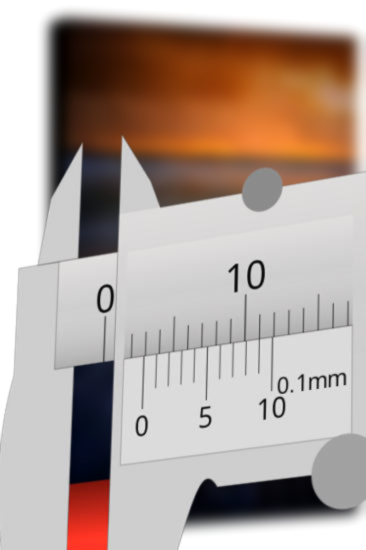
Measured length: 2.9 mm
